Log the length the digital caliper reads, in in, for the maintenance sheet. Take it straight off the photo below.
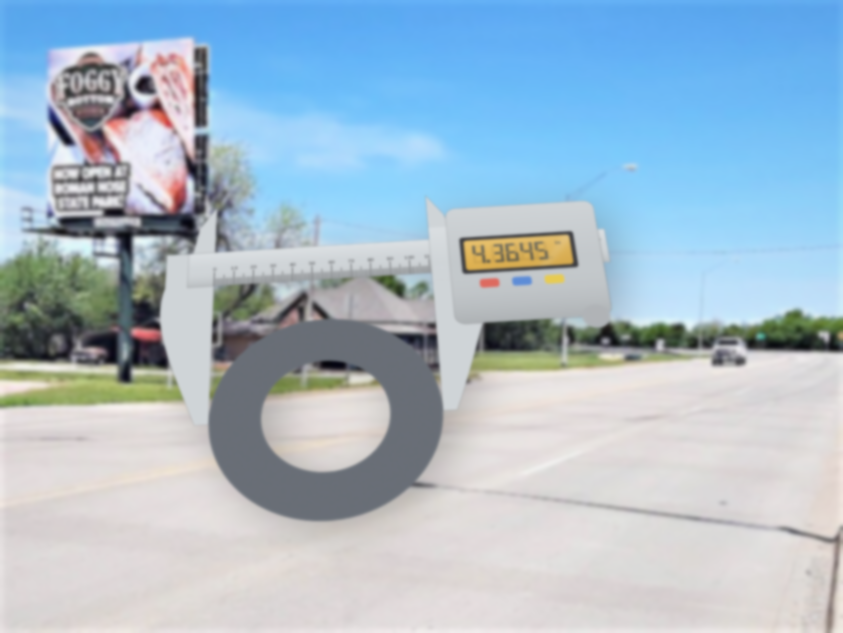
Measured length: 4.3645 in
